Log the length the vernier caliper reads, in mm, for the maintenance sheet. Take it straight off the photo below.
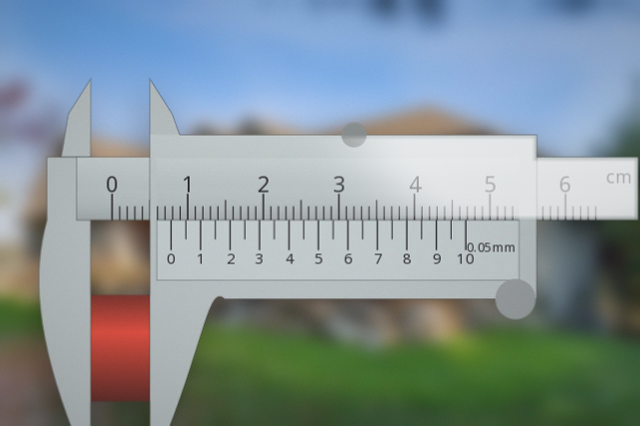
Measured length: 7.8 mm
